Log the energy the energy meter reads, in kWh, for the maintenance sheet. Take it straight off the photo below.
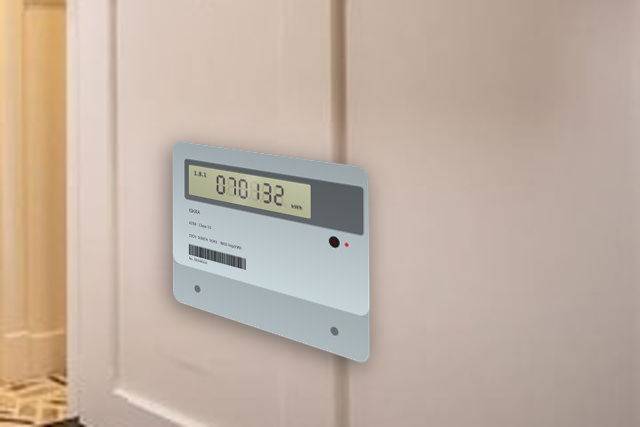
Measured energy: 70132 kWh
